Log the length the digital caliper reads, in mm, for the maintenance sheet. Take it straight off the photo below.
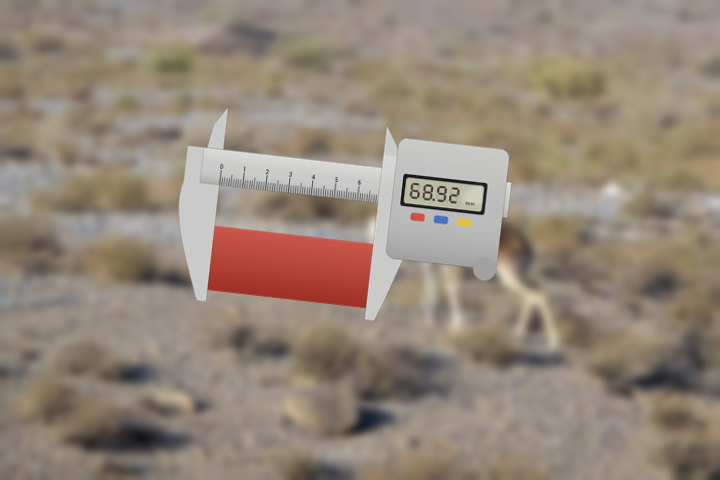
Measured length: 68.92 mm
